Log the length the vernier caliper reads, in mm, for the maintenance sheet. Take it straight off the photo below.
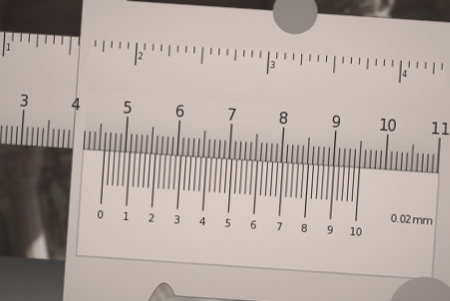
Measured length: 46.0 mm
